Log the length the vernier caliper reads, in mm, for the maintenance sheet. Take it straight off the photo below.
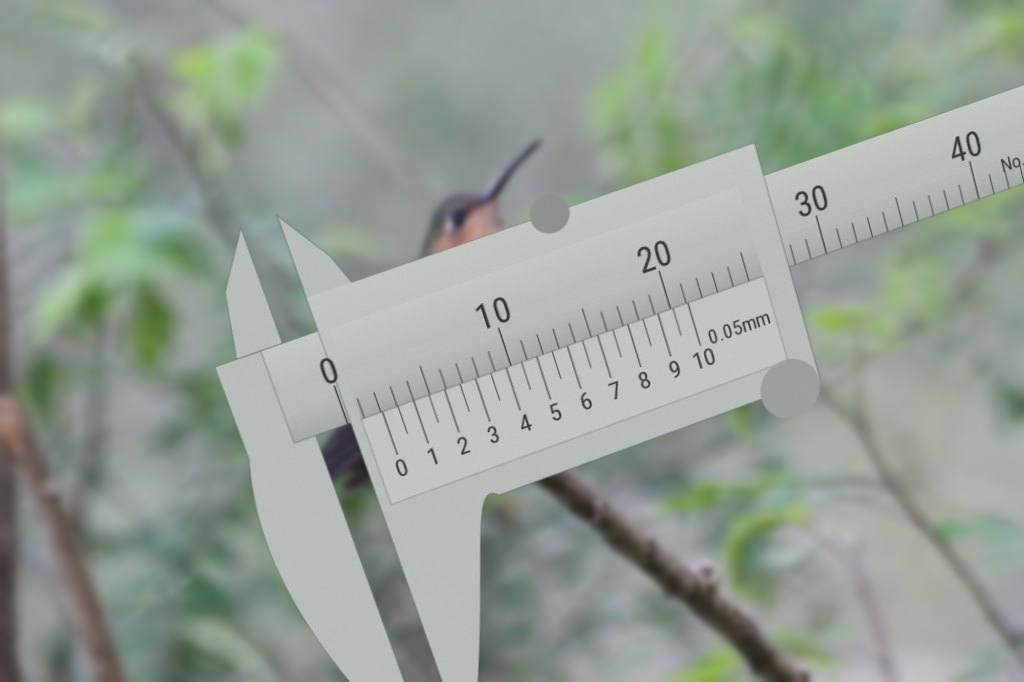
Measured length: 2.1 mm
